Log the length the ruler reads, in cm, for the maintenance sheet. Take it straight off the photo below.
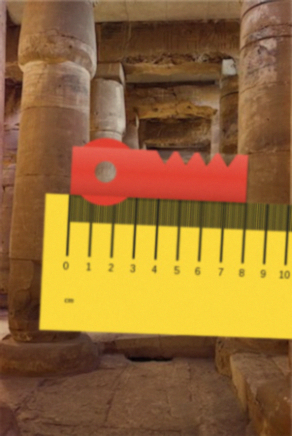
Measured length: 8 cm
